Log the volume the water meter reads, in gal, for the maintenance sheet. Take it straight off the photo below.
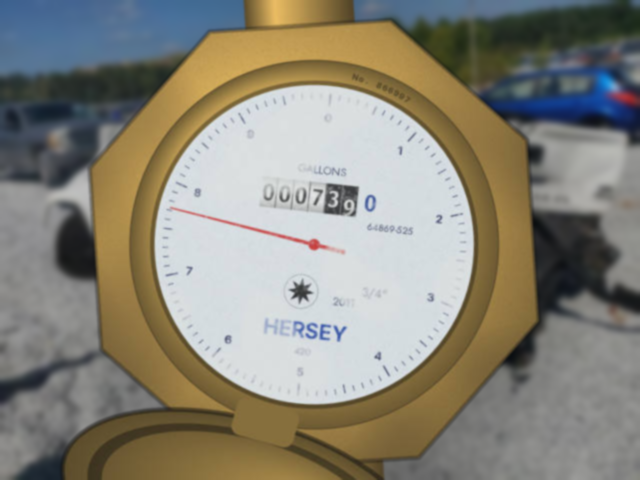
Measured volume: 7387.7 gal
